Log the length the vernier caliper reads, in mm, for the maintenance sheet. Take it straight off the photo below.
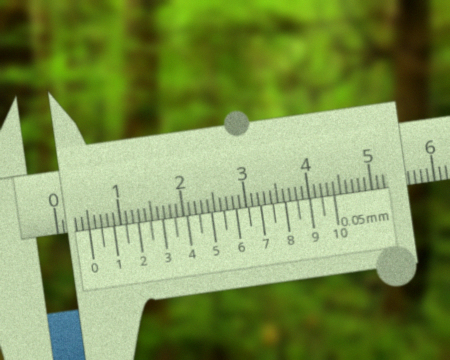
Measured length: 5.0 mm
